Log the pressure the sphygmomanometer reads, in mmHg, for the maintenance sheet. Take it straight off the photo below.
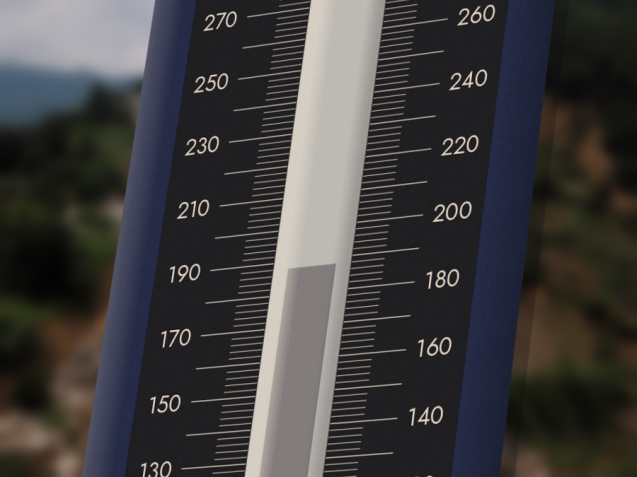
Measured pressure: 188 mmHg
